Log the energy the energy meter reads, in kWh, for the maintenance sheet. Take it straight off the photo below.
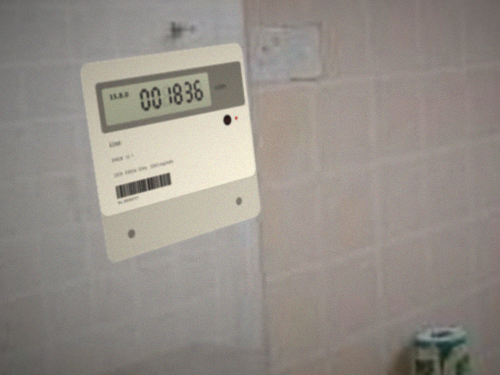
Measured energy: 1836 kWh
